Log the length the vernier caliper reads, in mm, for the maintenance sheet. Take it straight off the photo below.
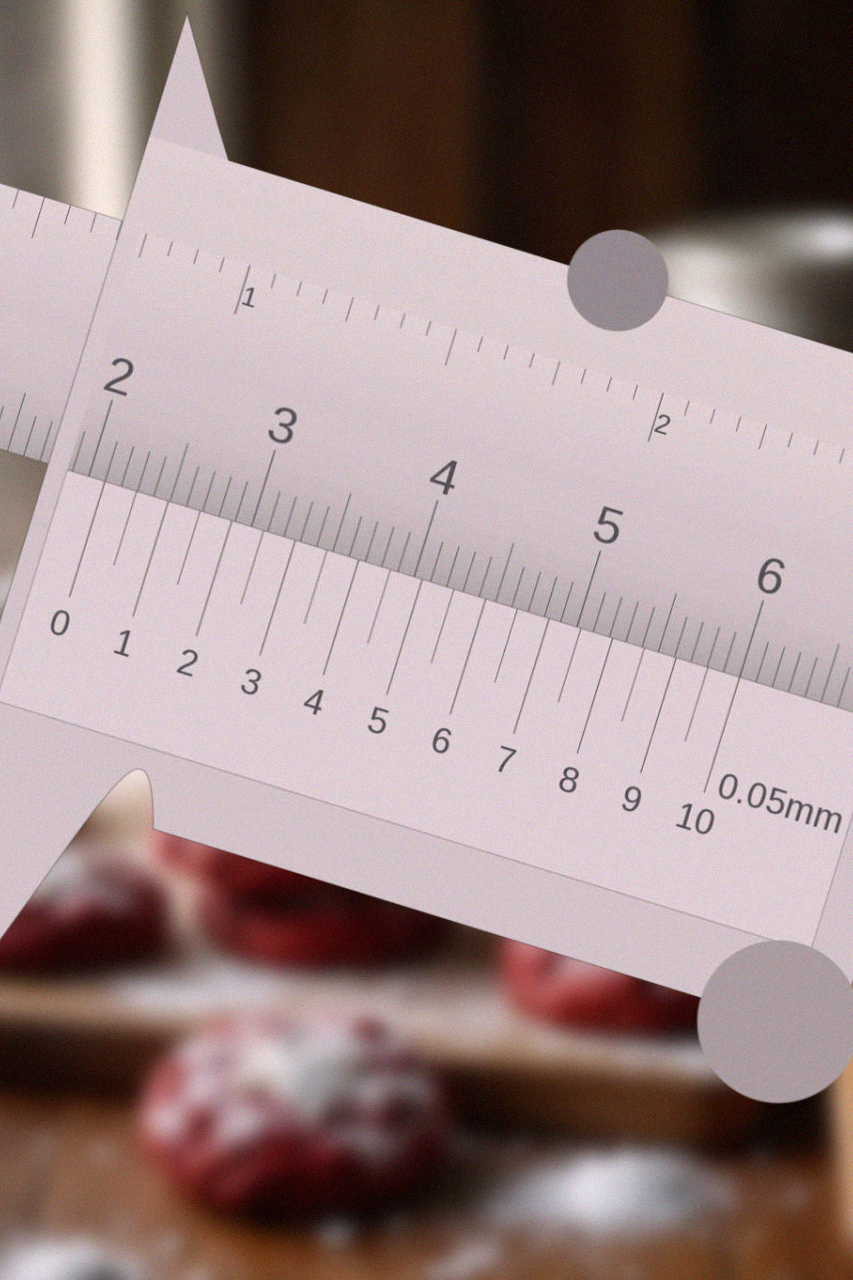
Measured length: 21.0 mm
